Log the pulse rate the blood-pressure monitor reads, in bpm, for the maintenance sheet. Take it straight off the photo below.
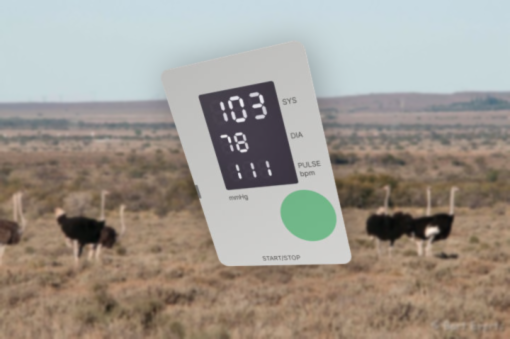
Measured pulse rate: 111 bpm
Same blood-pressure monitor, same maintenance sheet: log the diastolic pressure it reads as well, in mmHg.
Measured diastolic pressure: 78 mmHg
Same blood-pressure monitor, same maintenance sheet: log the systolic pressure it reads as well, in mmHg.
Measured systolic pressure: 103 mmHg
